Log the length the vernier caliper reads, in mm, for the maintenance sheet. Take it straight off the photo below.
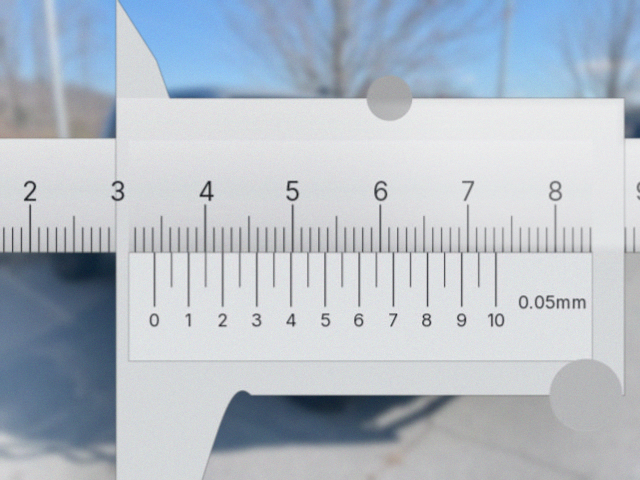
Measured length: 34.2 mm
